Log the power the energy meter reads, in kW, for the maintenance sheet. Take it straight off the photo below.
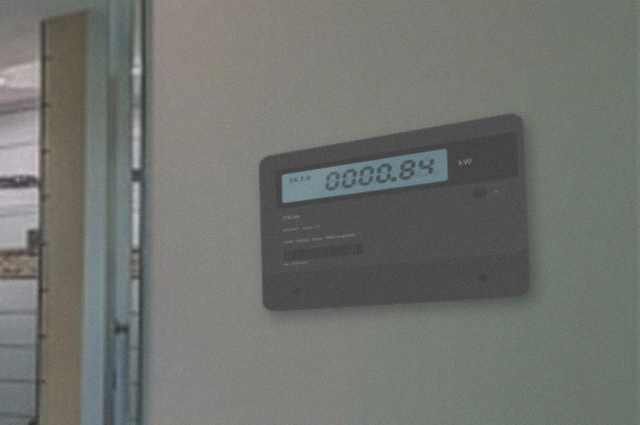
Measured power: 0.84 kW
